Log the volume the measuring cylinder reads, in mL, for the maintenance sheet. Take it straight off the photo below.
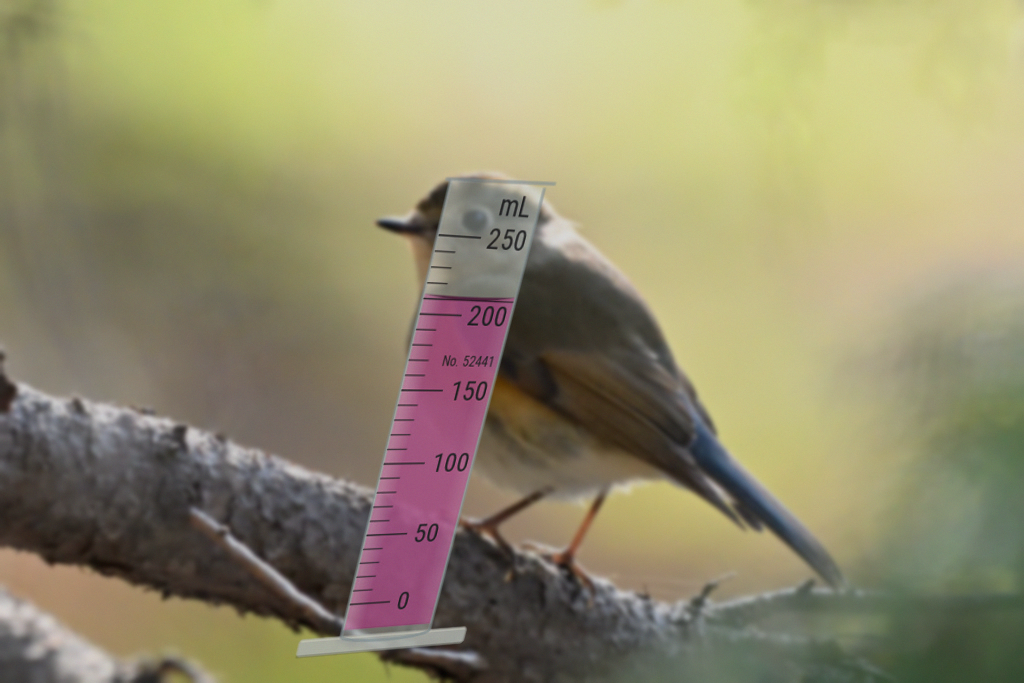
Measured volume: 210 mL
